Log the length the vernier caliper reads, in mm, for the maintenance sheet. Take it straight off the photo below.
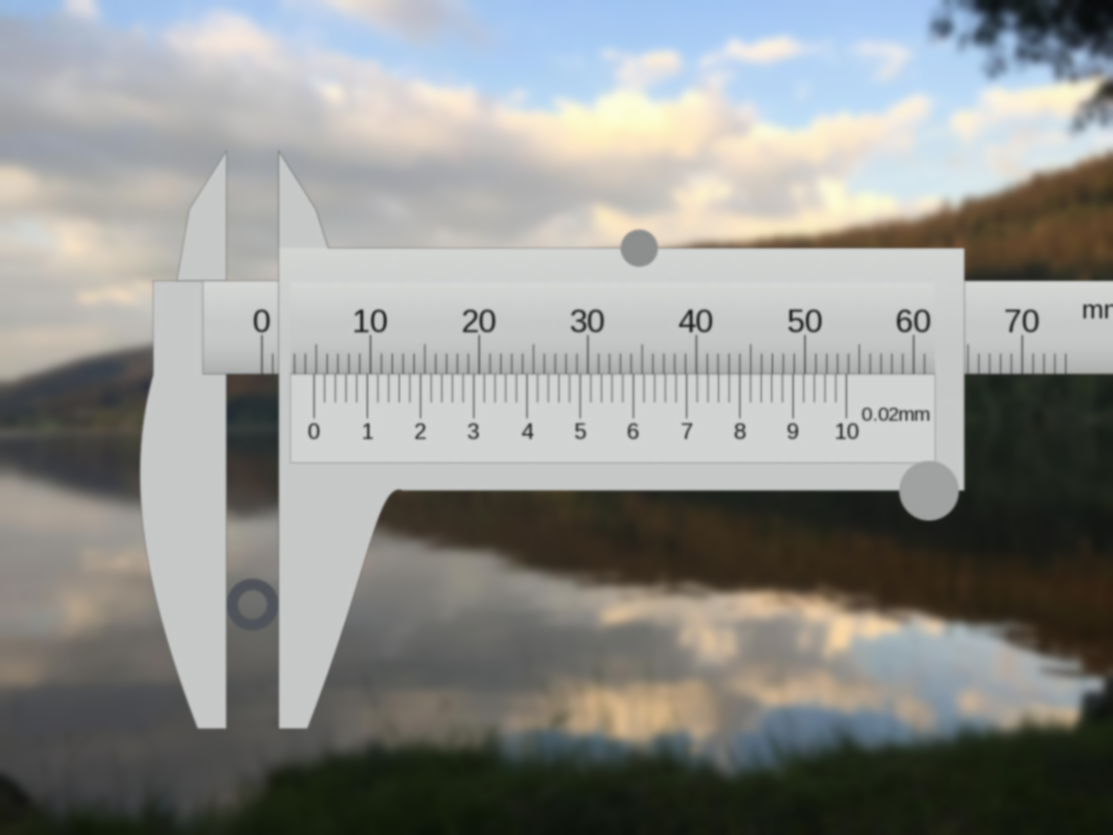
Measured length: 4.8 mm
